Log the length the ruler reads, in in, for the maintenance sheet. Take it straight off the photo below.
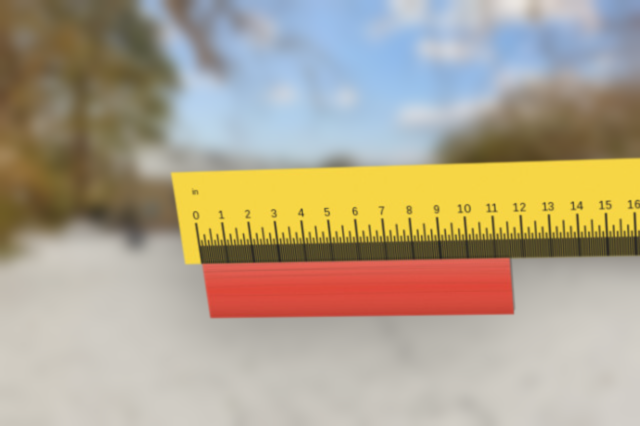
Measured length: 11.5 in
